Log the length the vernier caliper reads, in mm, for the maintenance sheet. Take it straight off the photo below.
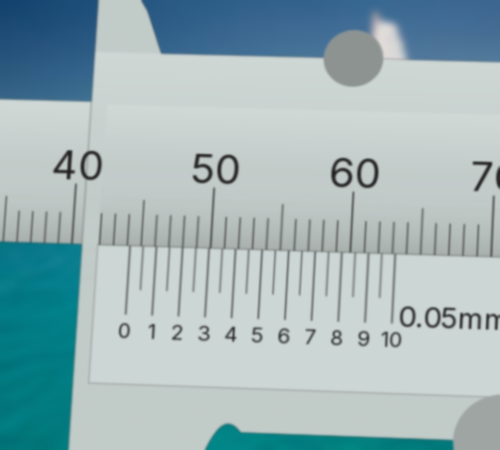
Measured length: 44.2 mm
